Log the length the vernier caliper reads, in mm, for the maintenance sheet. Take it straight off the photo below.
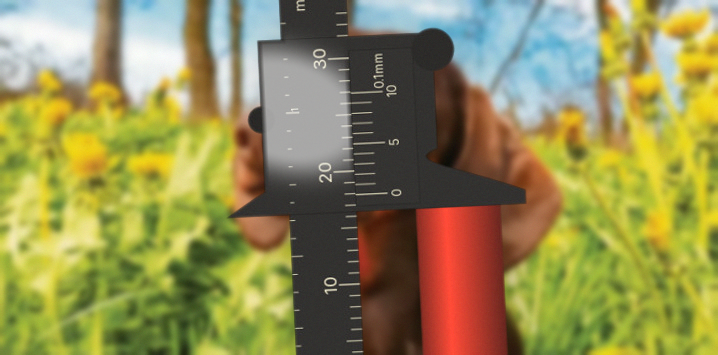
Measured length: 17.9 mm
